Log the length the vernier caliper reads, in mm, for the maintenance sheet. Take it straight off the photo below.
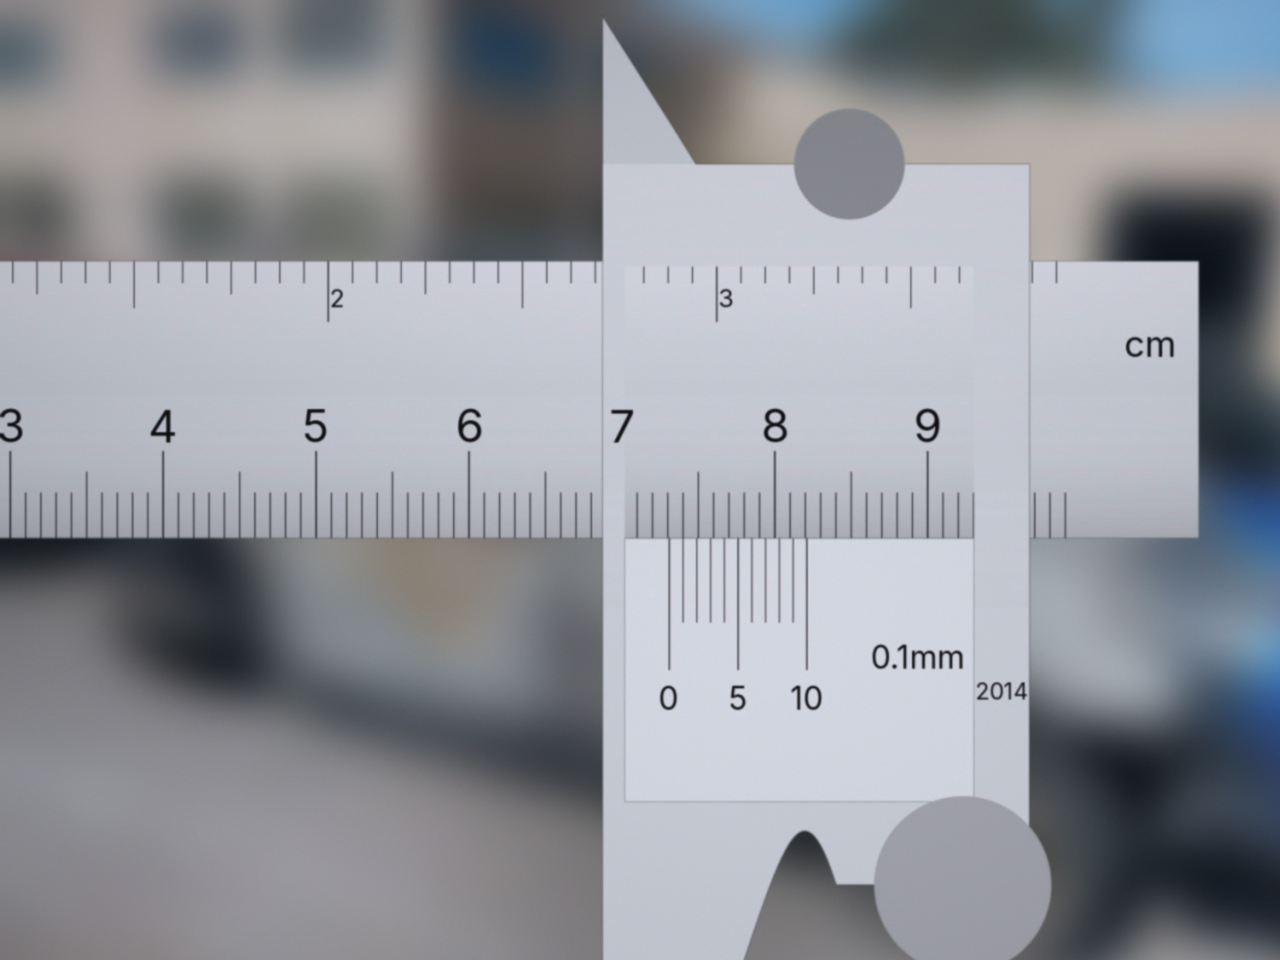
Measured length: 73.1 mm
